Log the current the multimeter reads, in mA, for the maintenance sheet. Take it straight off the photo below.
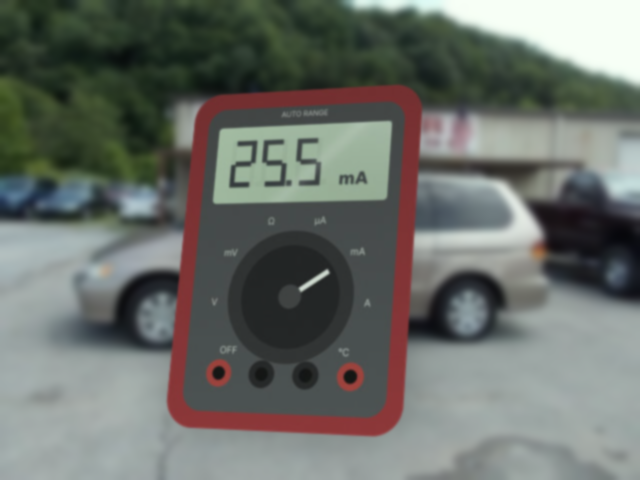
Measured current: 25.5 mA
